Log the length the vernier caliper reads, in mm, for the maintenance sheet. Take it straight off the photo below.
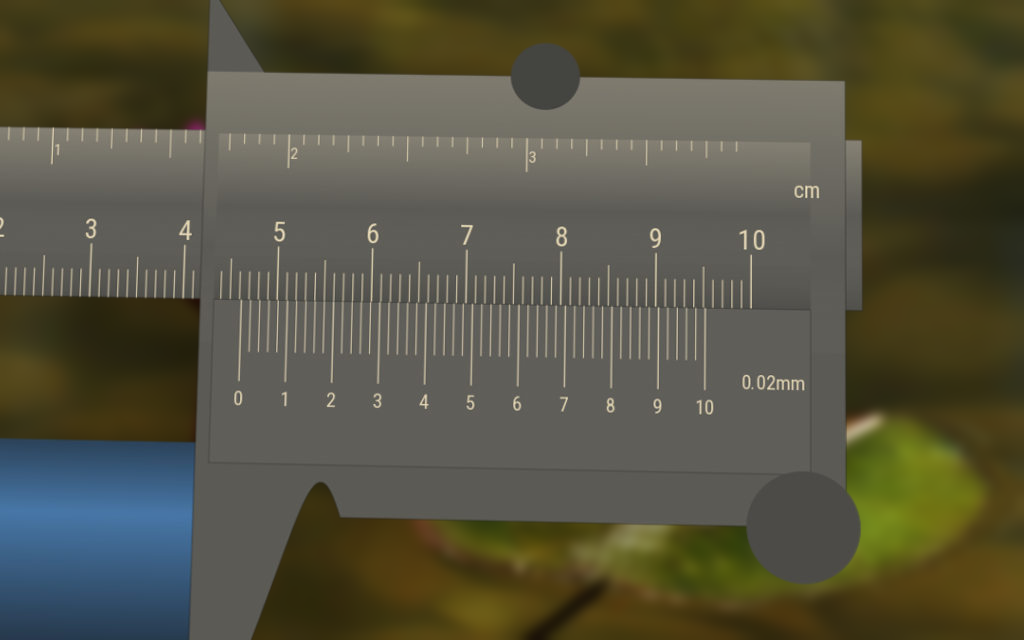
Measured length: 46.2 mm
